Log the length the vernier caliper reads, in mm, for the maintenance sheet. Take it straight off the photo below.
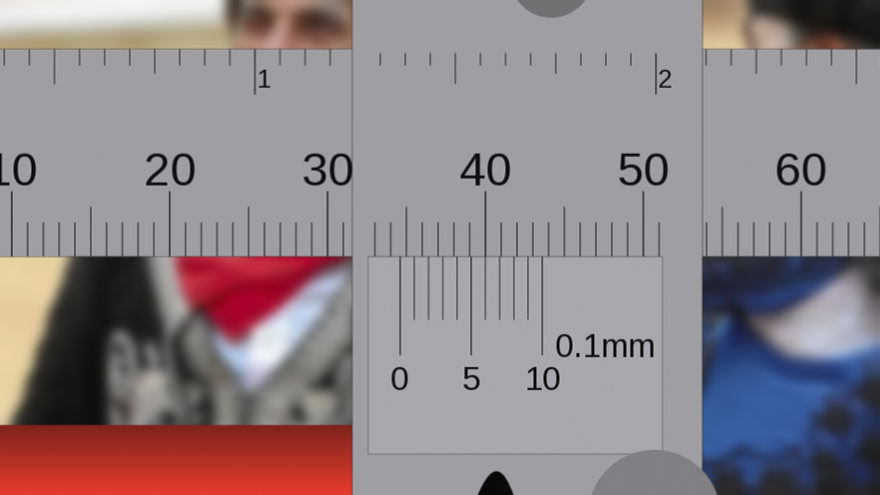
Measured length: 34.6 mm
